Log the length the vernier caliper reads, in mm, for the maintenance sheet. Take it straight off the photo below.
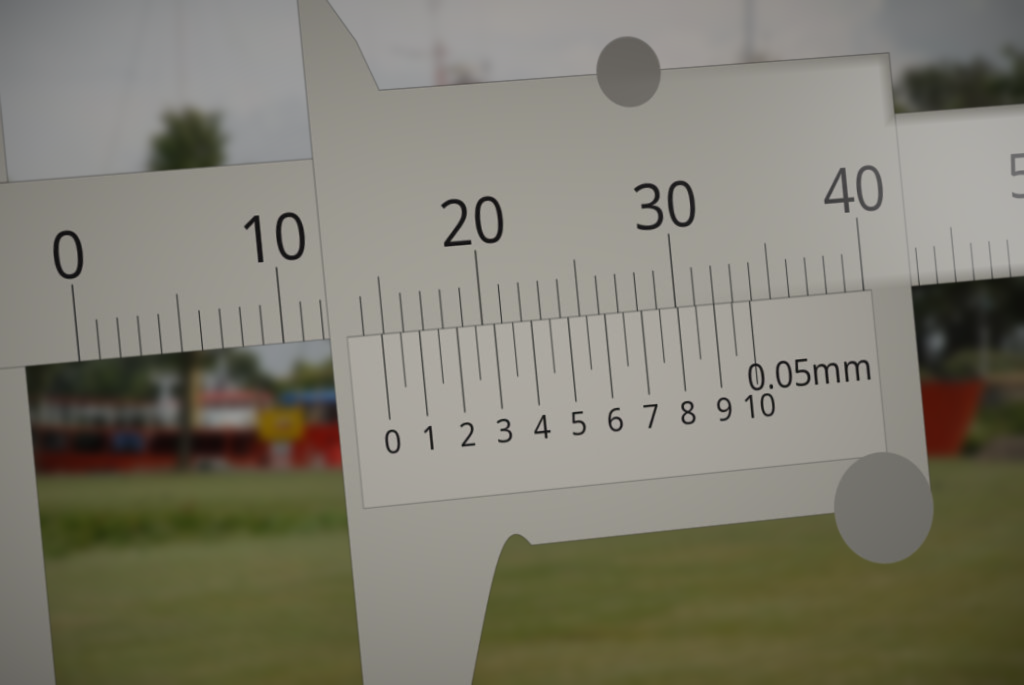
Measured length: 14.9 mm
